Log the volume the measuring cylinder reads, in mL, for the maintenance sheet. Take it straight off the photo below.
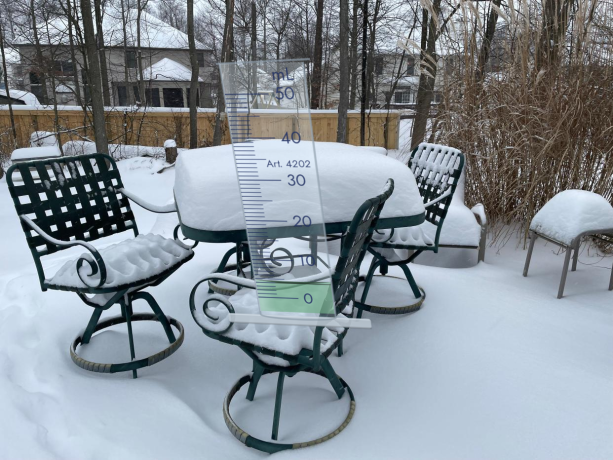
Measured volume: 4 mL
